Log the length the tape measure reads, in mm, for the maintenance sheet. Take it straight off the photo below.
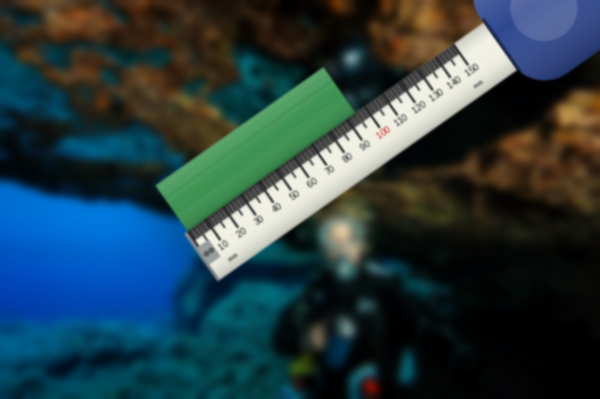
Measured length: 95 mm
